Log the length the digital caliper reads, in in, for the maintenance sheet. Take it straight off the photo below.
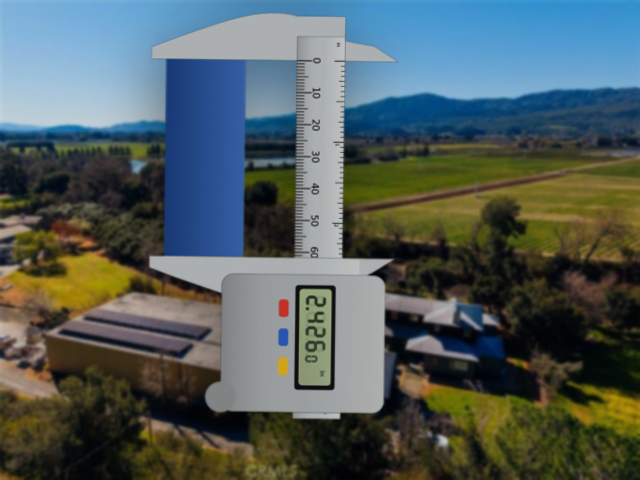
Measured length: 2.4260 in
